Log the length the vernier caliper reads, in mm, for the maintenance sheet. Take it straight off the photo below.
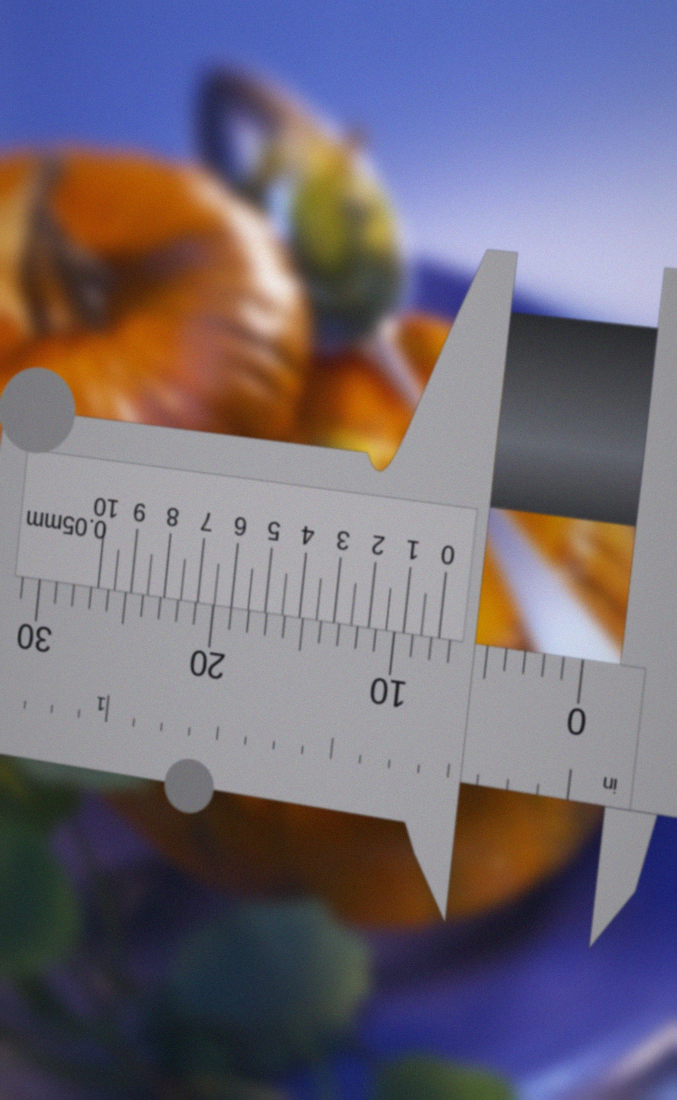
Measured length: 7.6 mm
